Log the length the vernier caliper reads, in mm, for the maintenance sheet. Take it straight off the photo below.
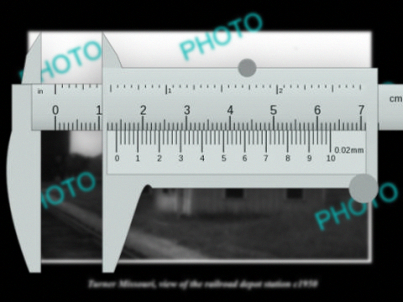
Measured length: 14.0 mm
